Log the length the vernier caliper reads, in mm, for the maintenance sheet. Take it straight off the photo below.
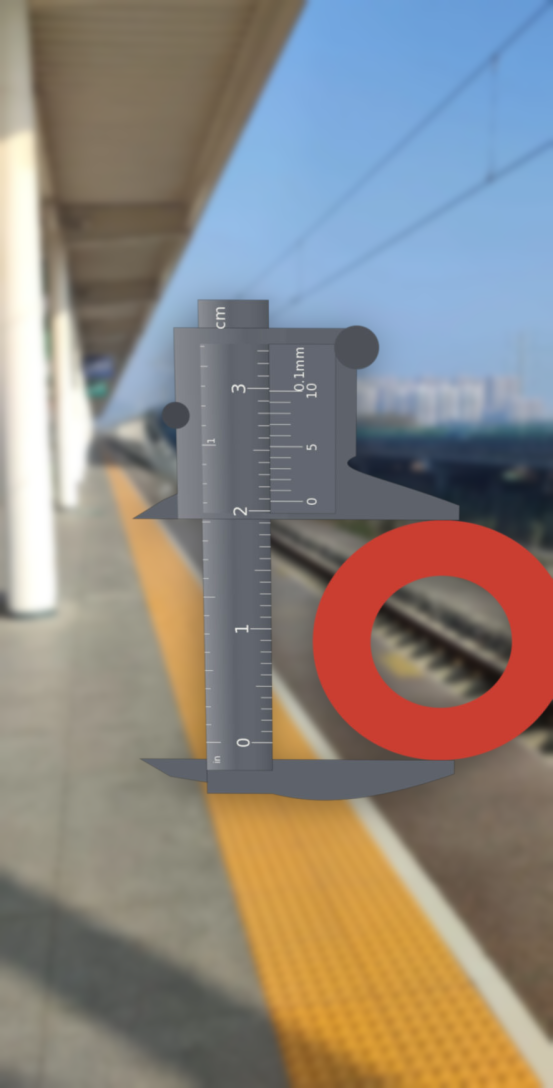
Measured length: 20.8 mm
